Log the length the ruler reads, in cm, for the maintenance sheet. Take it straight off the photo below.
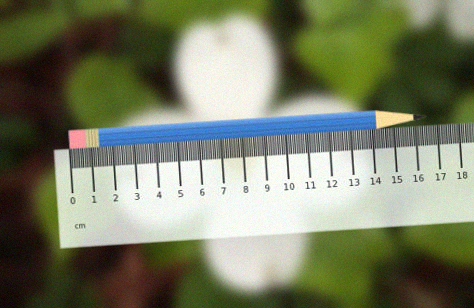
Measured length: 16.5 cm
